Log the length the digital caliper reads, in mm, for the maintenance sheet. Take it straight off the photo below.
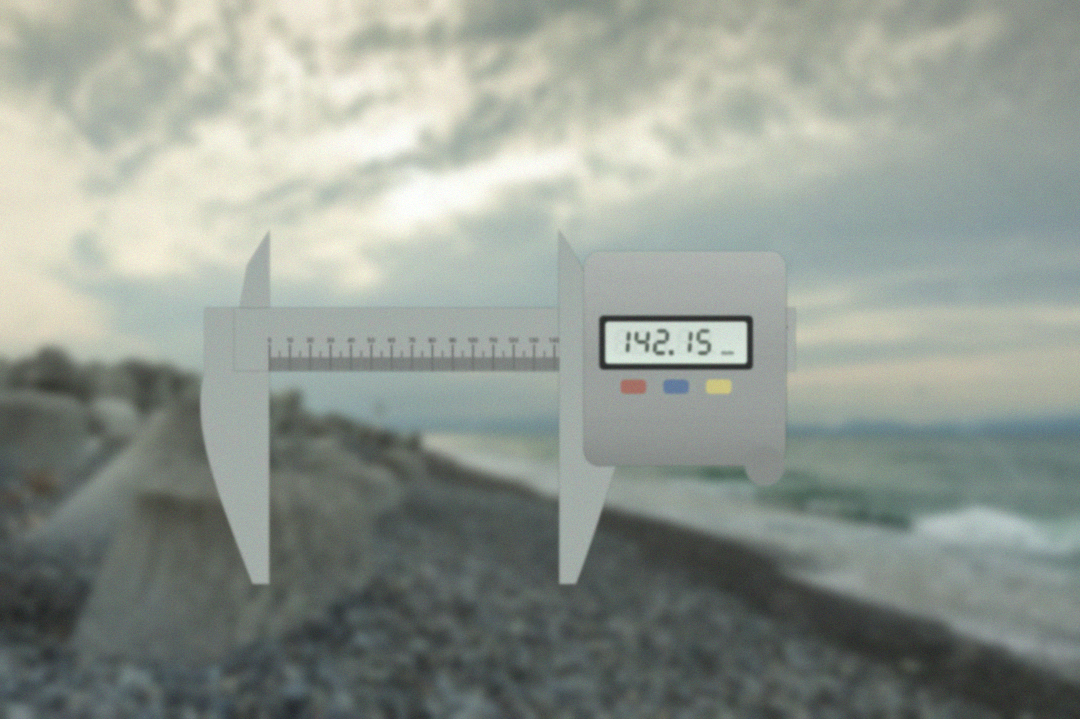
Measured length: 142.15 mm
